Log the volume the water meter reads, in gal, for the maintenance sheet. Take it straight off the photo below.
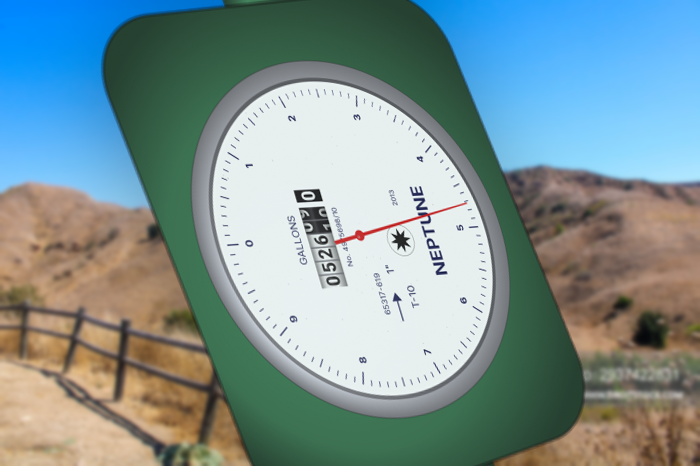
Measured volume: 526094.7 gal
